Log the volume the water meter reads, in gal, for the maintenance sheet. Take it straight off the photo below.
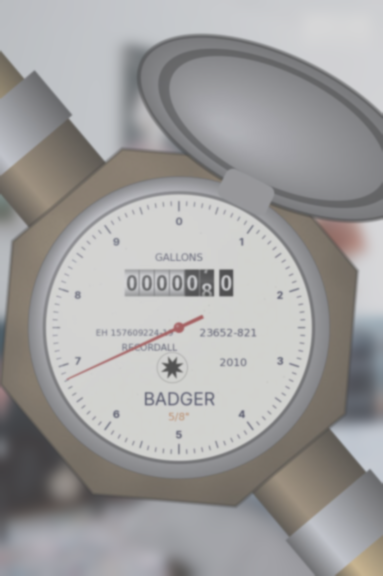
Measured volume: 76.8 gal
